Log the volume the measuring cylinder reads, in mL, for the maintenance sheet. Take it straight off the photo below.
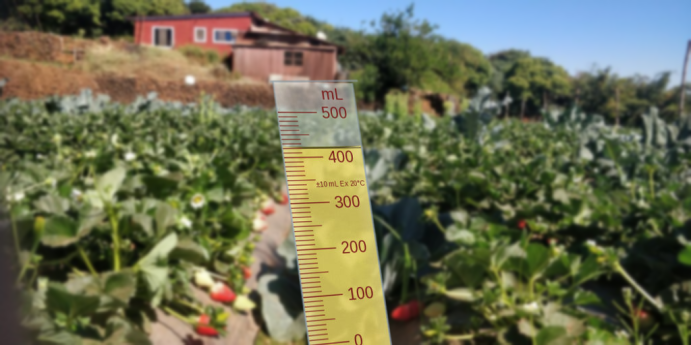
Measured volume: 420 mL
